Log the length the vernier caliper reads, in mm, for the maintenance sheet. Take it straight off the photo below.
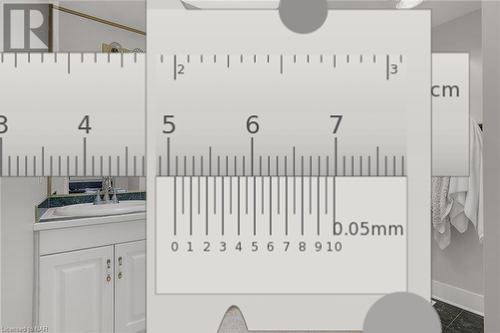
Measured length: 50.8 mm
